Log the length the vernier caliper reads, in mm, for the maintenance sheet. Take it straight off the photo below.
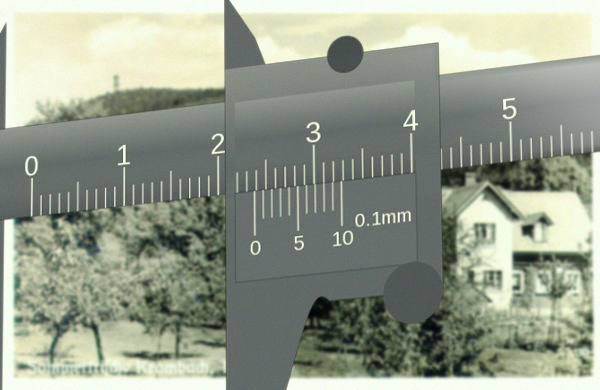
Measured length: 23.8 mm
